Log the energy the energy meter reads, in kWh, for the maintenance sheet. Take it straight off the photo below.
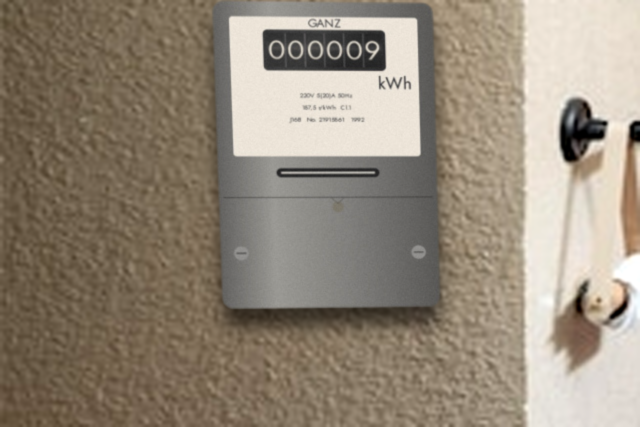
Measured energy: 9 kWh
